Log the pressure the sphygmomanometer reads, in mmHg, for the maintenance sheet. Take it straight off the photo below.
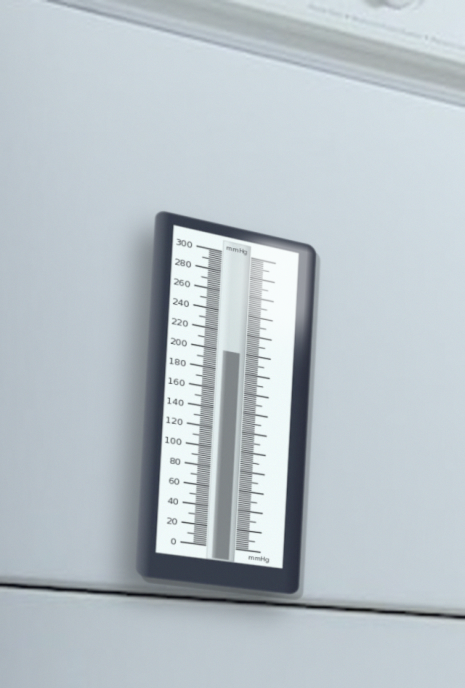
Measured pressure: 200 mmHg
